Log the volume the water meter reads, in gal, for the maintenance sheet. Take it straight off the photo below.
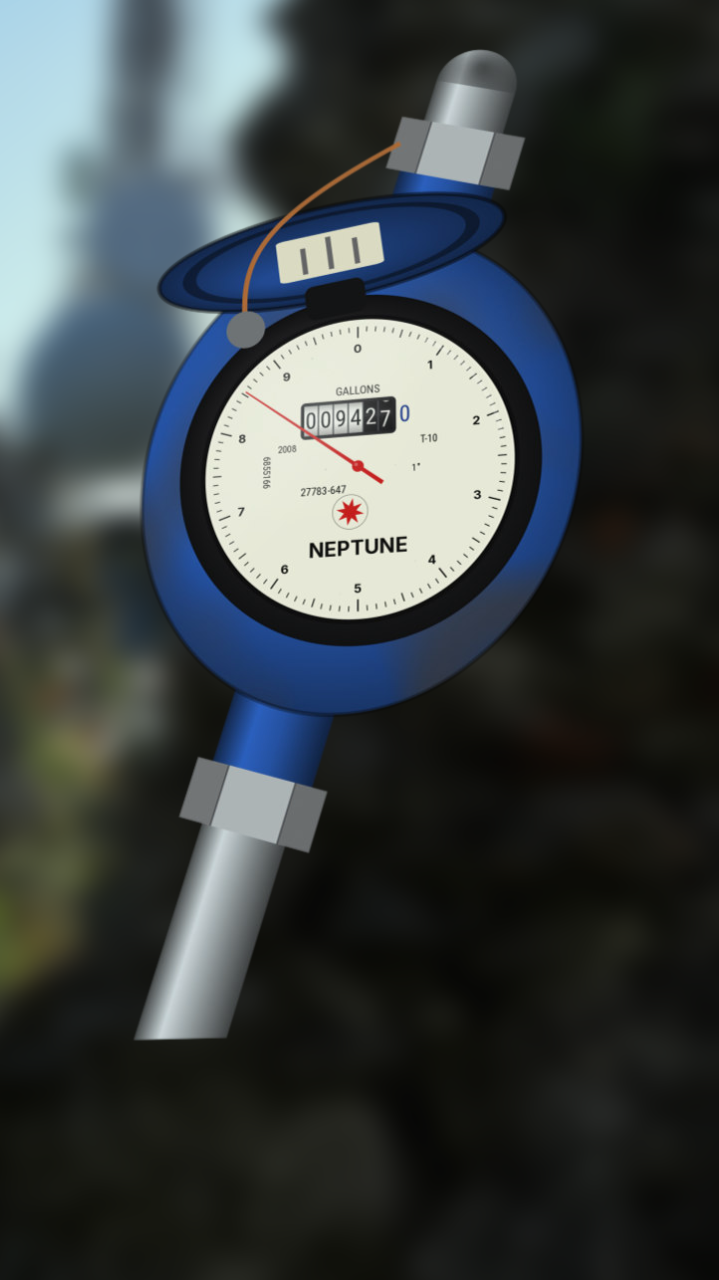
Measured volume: 94268.5 gal
